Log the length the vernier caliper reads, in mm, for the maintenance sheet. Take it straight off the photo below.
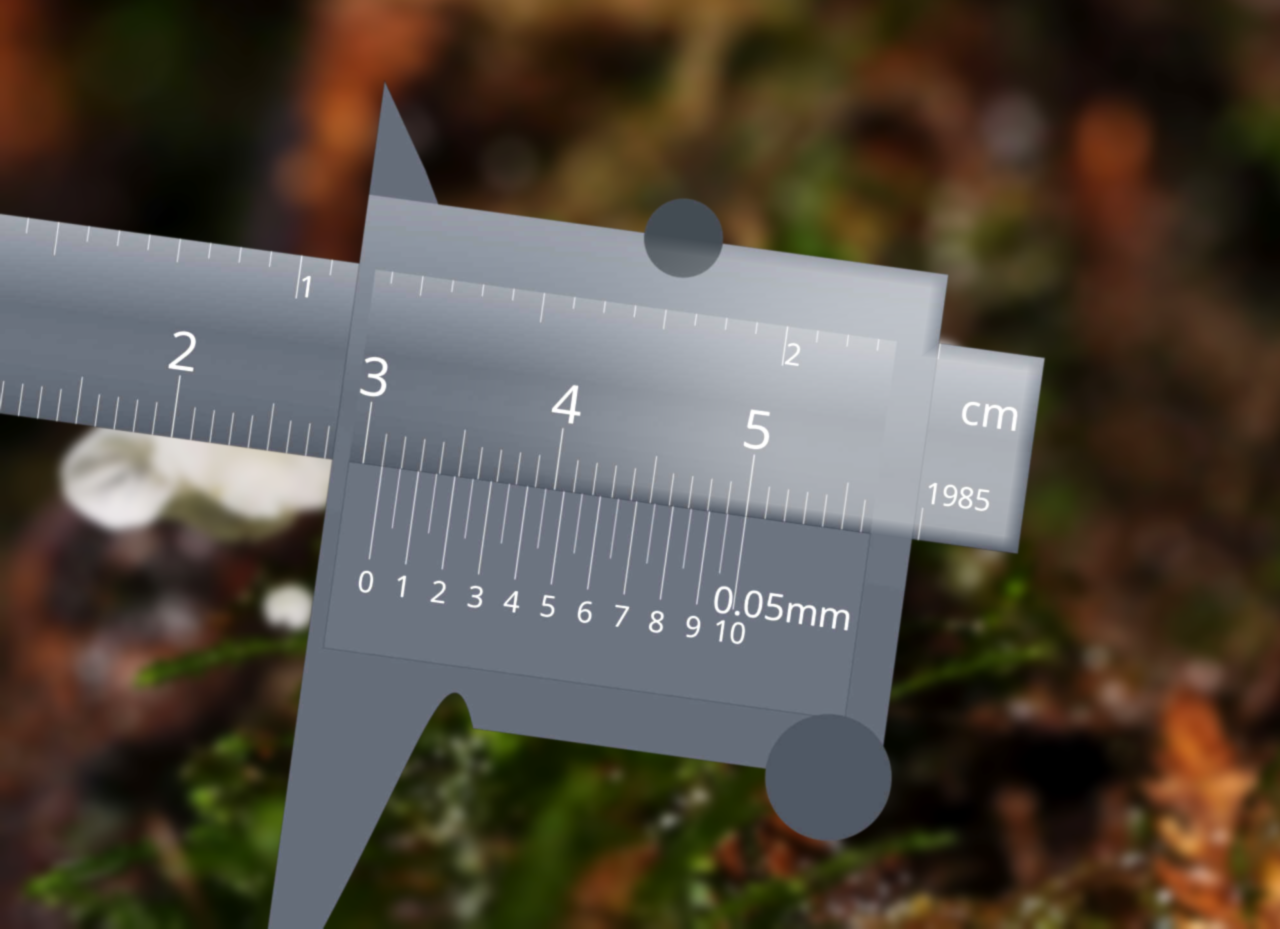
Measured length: 31.0 mm
